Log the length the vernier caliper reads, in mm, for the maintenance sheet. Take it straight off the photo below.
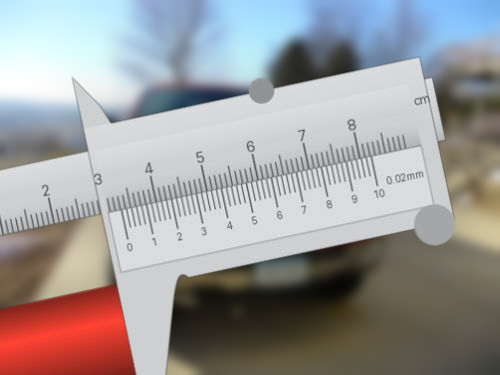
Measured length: 33.2 mm
